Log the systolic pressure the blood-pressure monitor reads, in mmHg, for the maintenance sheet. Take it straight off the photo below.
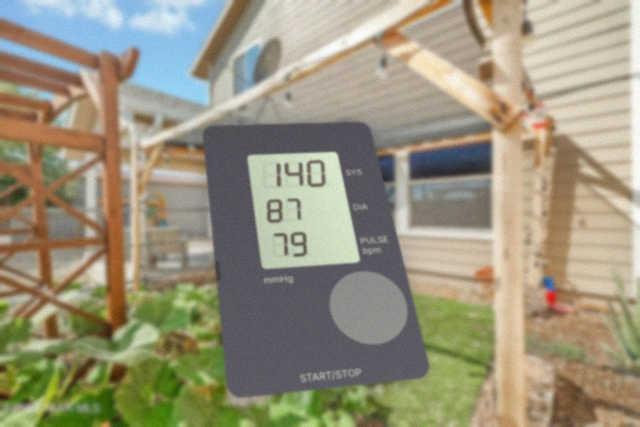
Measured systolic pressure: 140 mmHg
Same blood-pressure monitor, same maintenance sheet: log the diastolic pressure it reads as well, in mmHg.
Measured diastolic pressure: 87 mmHg
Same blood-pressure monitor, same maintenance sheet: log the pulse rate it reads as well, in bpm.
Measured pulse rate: 79 bpm
